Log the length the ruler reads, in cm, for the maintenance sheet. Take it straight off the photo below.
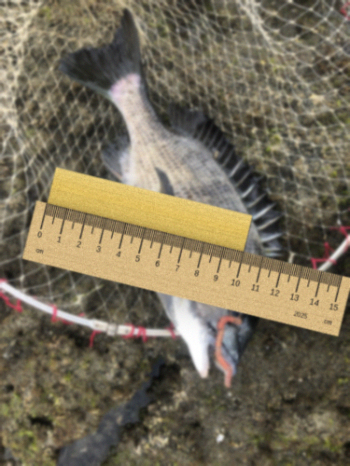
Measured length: 10 cm
